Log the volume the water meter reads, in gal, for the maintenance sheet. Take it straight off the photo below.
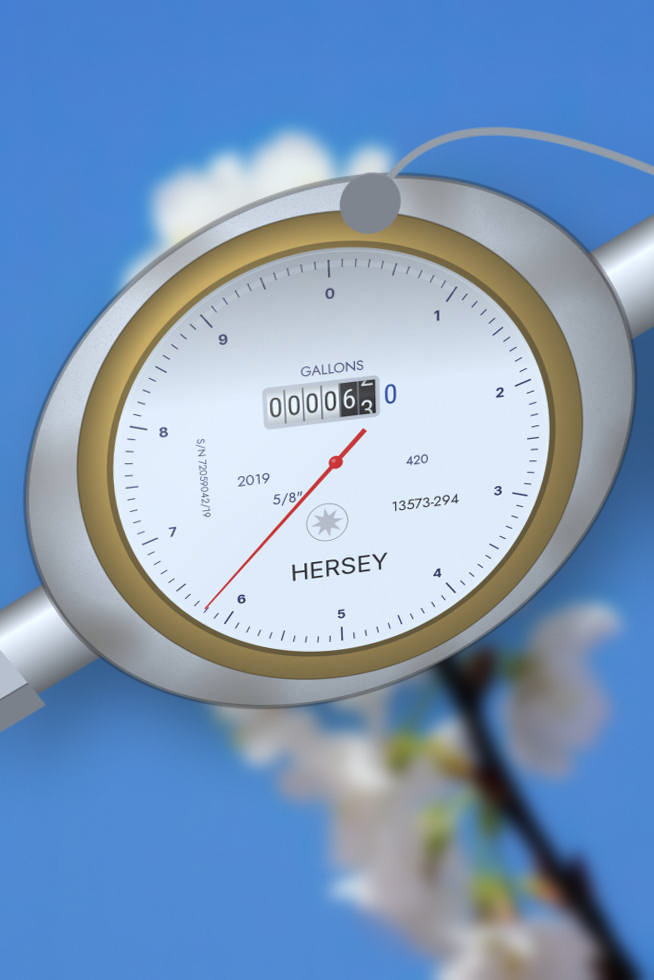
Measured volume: 626.2 gal
